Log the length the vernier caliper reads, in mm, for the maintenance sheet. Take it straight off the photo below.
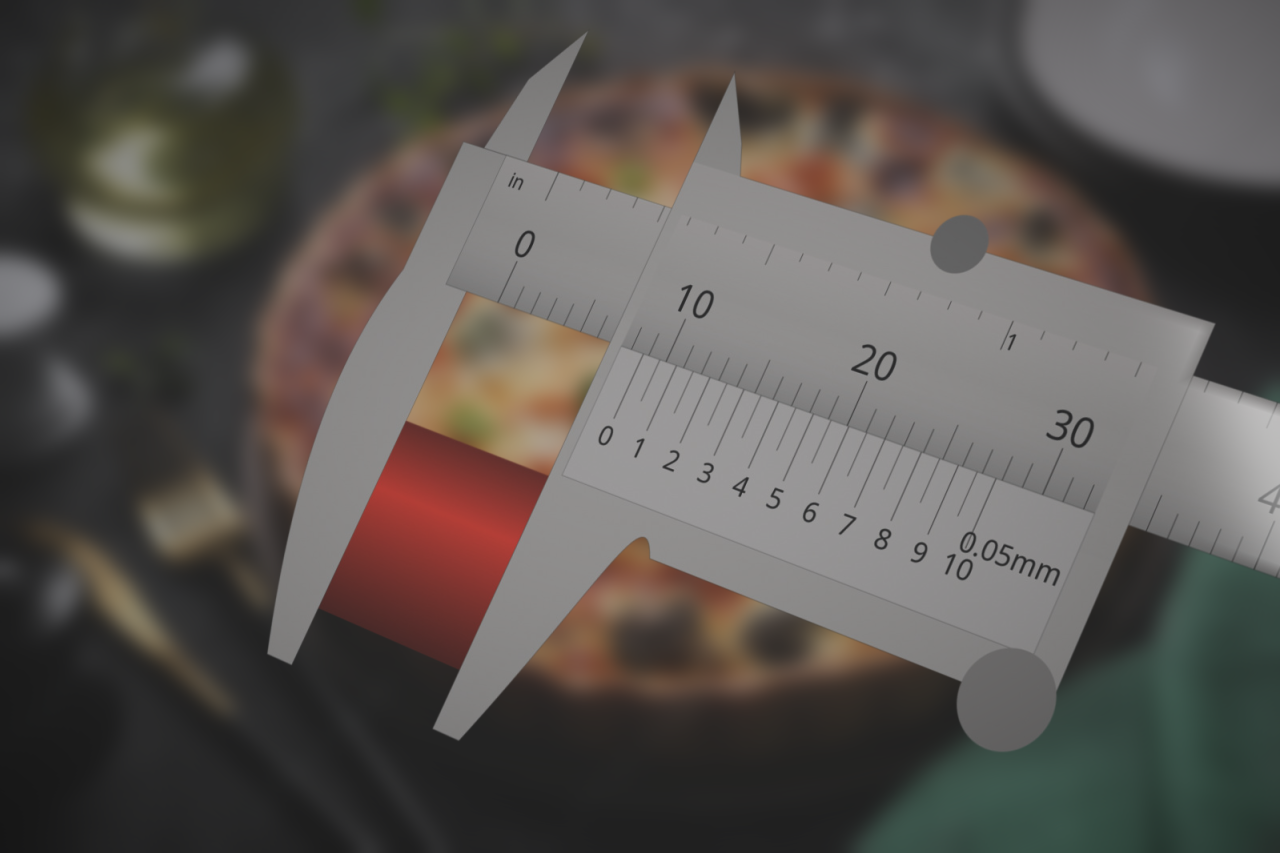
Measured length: 8.7 mm
